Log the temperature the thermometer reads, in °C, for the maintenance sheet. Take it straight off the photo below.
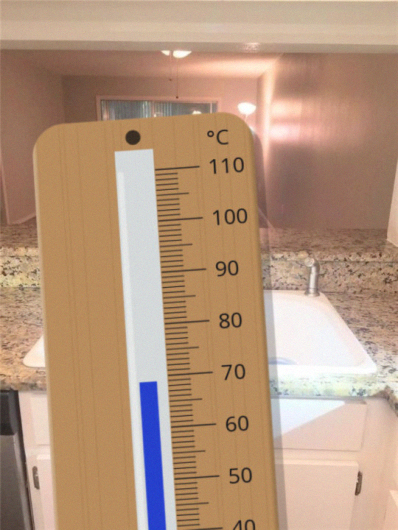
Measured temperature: 69 °C
